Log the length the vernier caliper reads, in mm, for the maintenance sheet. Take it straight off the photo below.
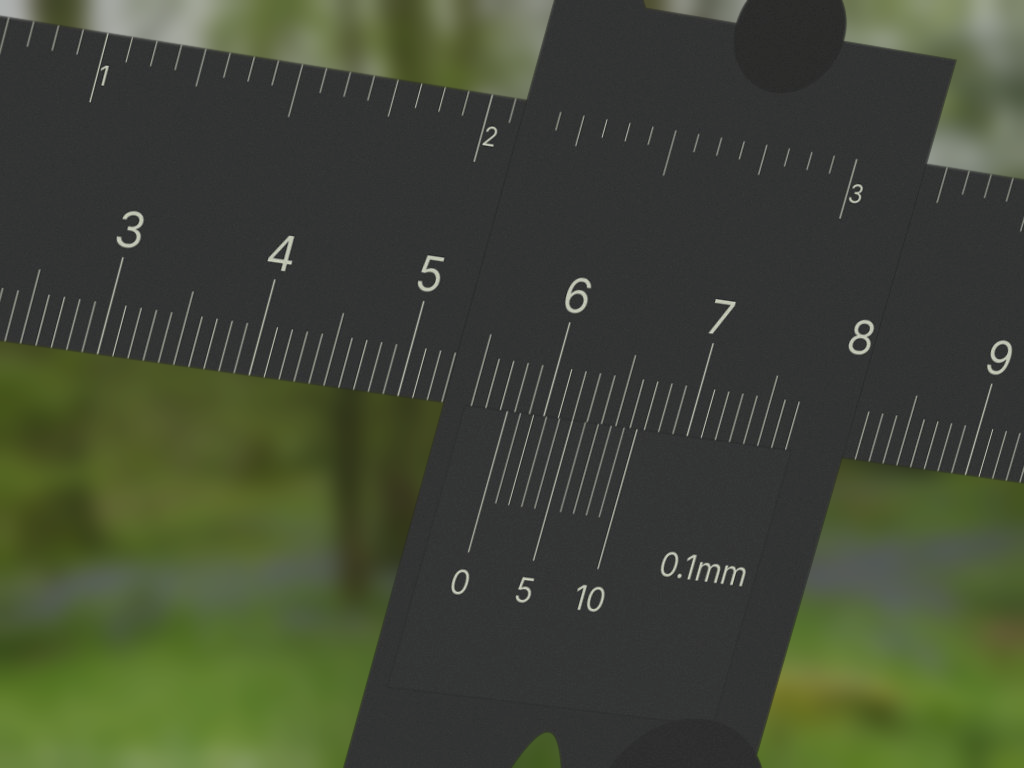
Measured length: 57.5 mm
